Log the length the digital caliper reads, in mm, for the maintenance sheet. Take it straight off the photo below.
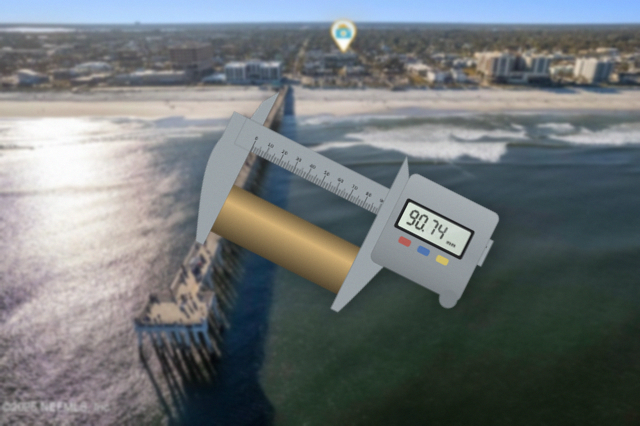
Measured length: 90.74 mm
